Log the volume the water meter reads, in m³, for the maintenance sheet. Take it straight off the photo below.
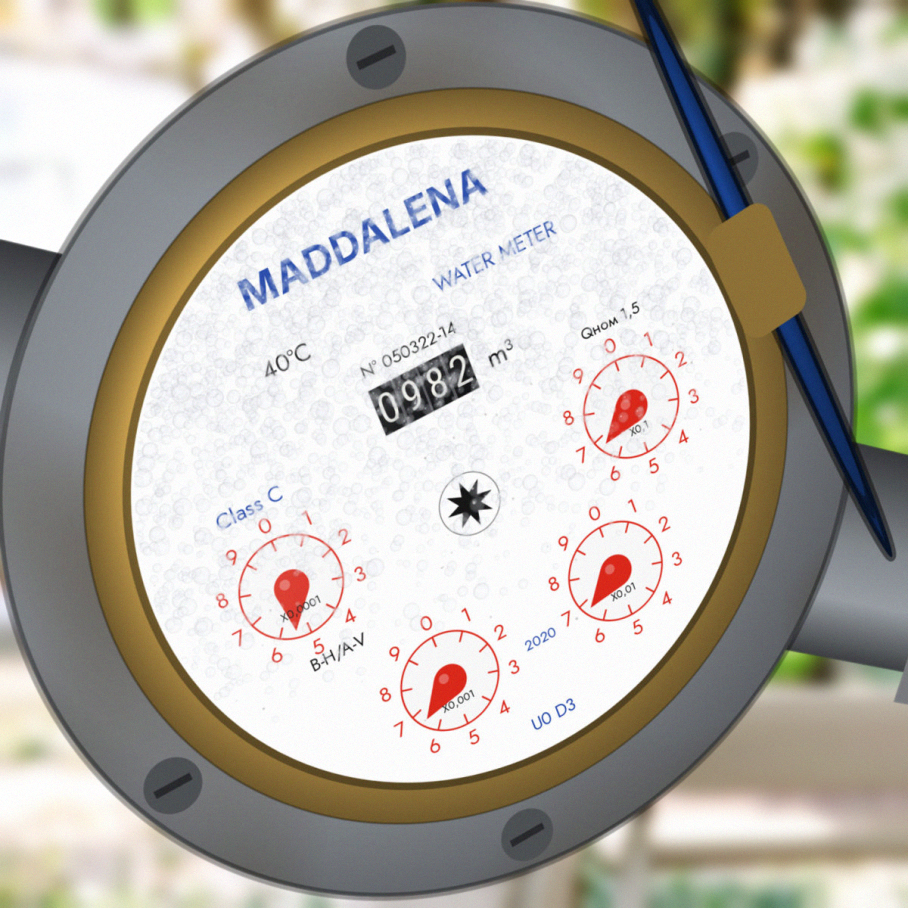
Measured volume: 982.6665 m³
